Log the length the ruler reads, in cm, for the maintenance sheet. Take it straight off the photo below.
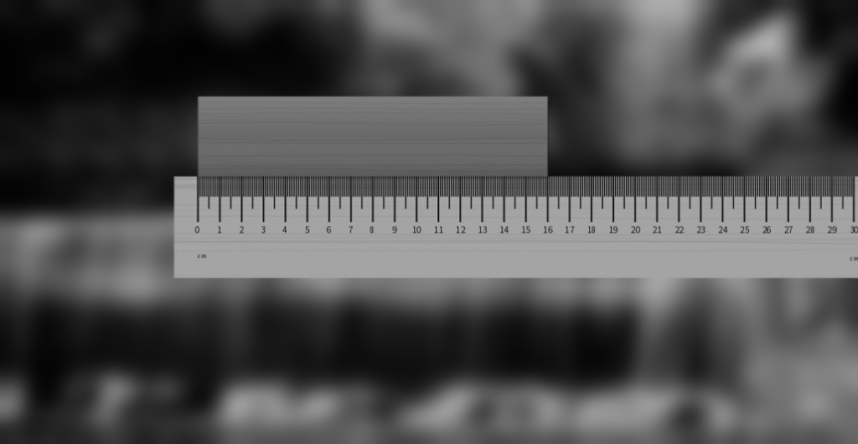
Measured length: 16 cm
